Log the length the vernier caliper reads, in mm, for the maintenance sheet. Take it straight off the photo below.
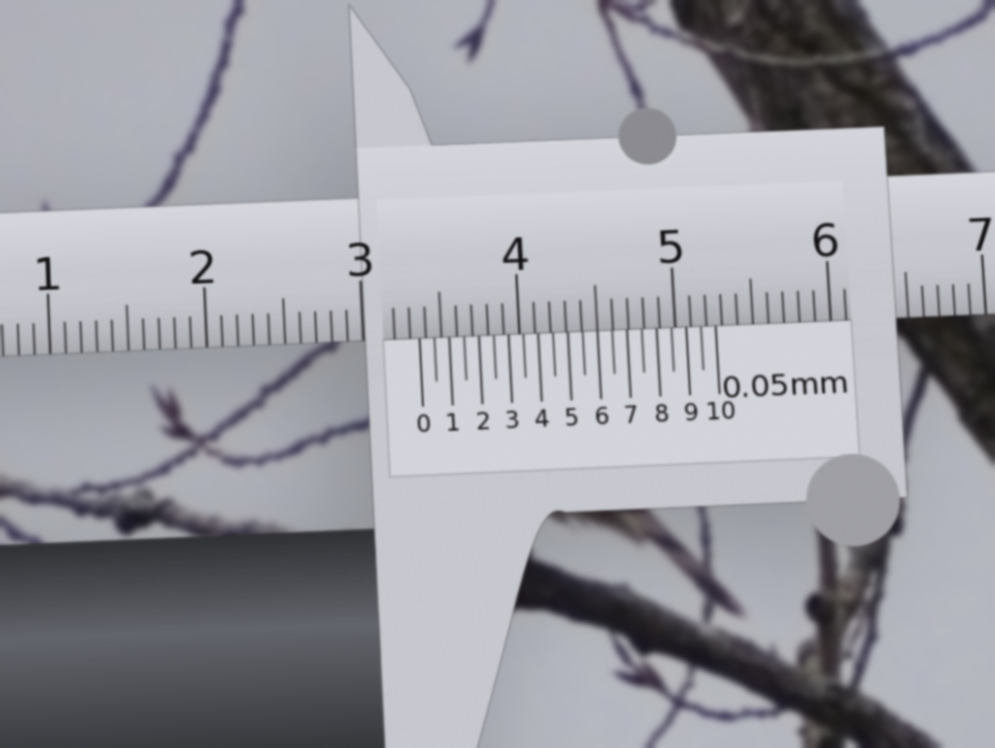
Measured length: 33.6 mm
